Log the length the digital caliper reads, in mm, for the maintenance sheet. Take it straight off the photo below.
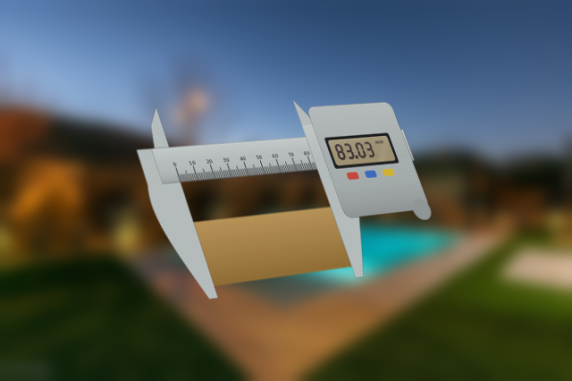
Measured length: 83.03 mm
